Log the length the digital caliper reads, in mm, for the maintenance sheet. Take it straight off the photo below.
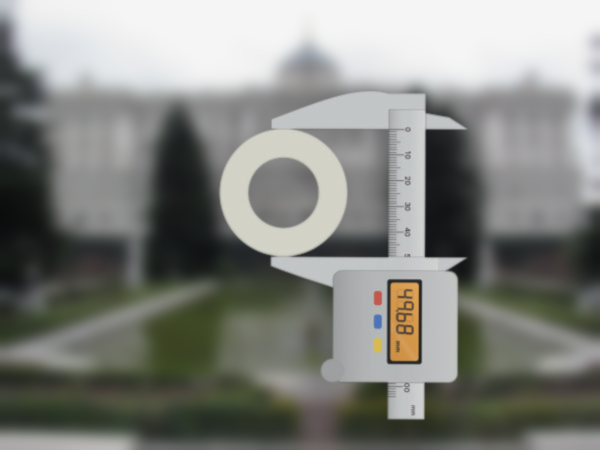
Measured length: 49.68 mm
